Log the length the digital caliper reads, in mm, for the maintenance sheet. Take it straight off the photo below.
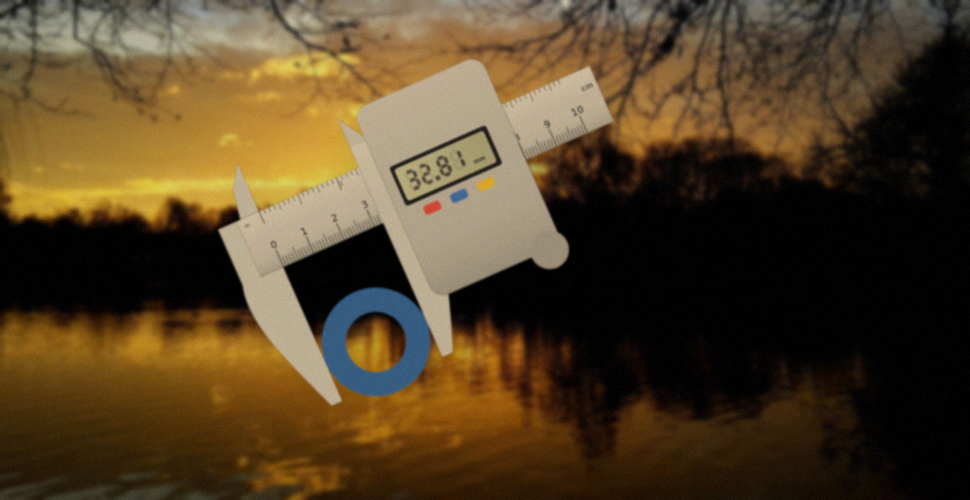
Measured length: 32.81 mm
